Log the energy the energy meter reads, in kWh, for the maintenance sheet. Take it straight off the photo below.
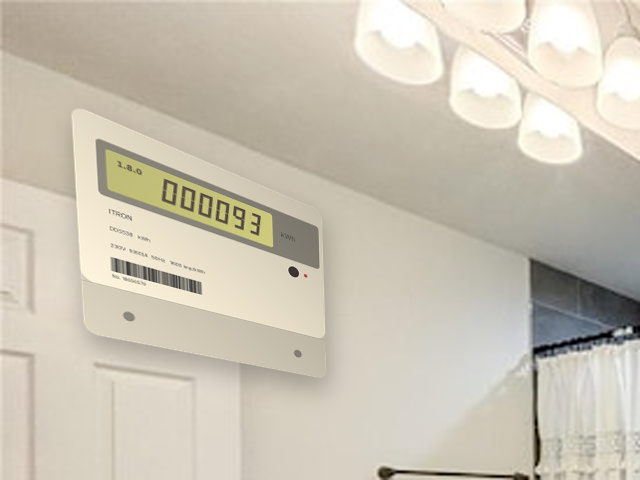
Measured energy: 93 kWh
